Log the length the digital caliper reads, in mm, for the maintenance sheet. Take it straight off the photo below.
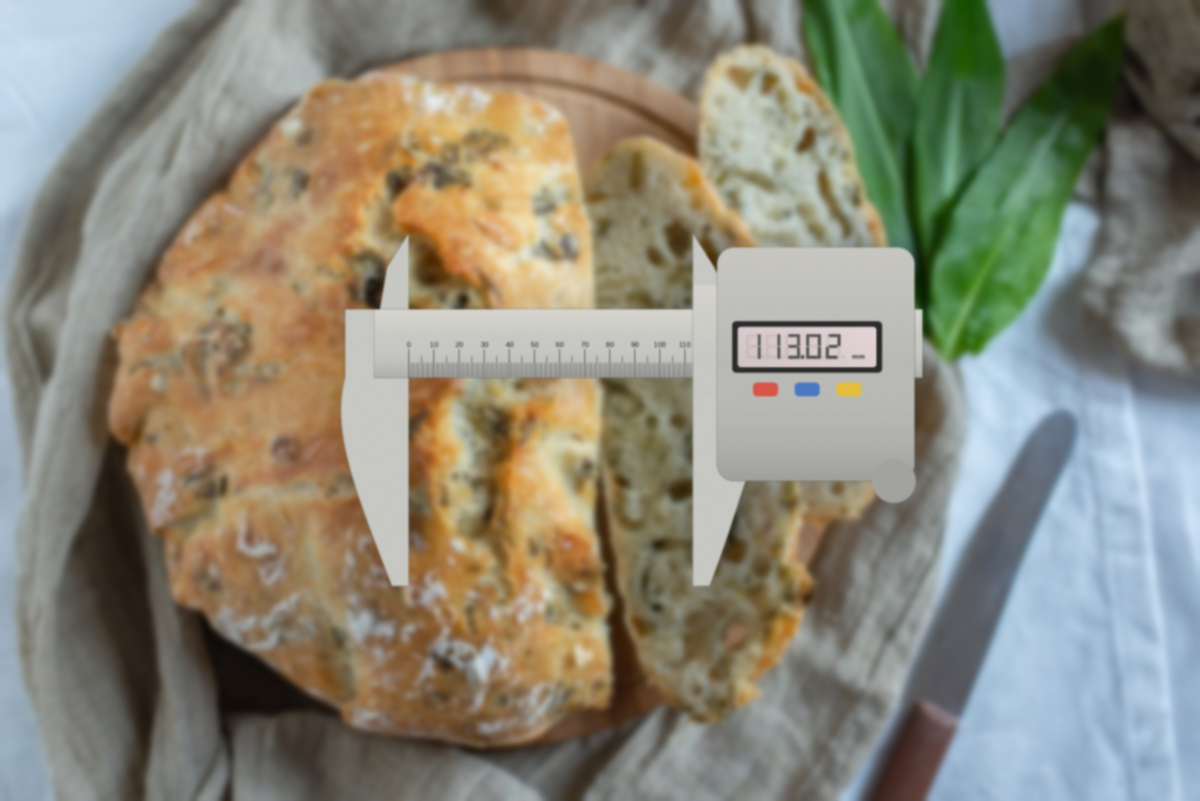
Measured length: 113.02 mm
